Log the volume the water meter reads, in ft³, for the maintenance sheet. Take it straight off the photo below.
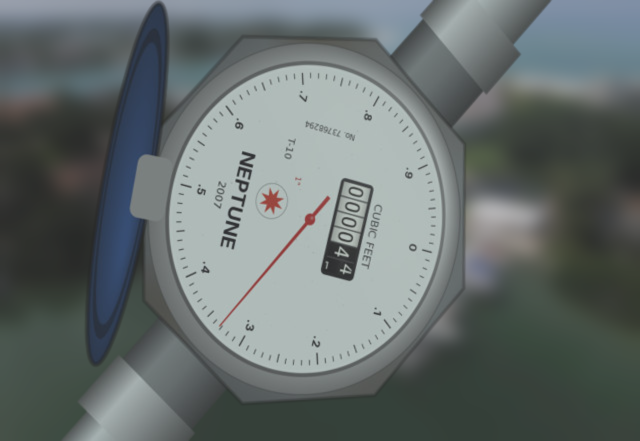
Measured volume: 44.33 ft³
